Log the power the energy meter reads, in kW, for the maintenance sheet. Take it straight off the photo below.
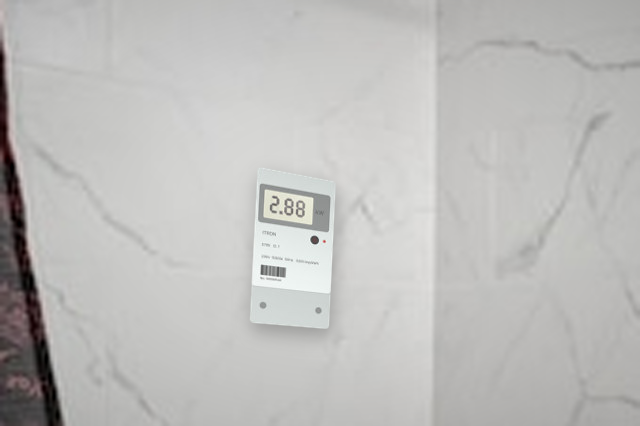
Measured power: 2.88 kW
